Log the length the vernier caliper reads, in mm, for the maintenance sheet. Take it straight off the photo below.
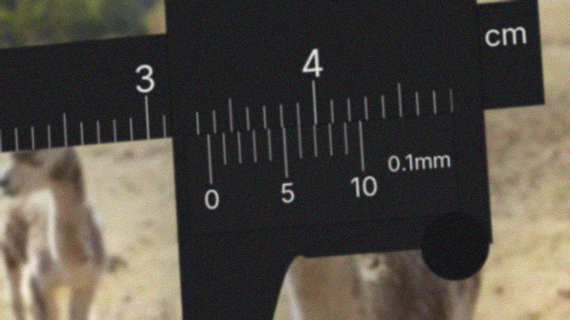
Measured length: 33.6 mm
